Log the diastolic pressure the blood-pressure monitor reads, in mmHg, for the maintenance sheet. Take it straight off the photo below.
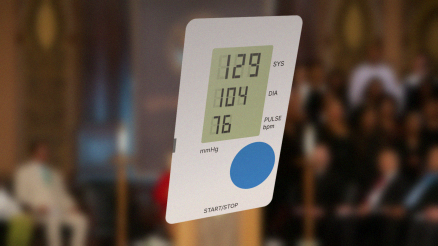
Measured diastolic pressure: 104 mmHg
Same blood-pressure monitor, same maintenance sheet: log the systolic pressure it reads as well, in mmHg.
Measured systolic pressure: 129 mmHg
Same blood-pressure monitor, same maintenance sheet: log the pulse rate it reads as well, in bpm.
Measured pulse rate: 76 bpm
